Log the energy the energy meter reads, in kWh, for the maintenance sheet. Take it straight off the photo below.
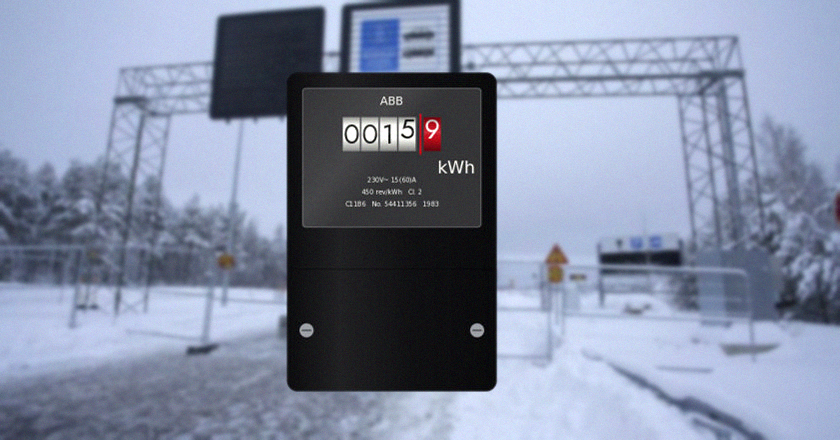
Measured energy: 15.9 kWh
